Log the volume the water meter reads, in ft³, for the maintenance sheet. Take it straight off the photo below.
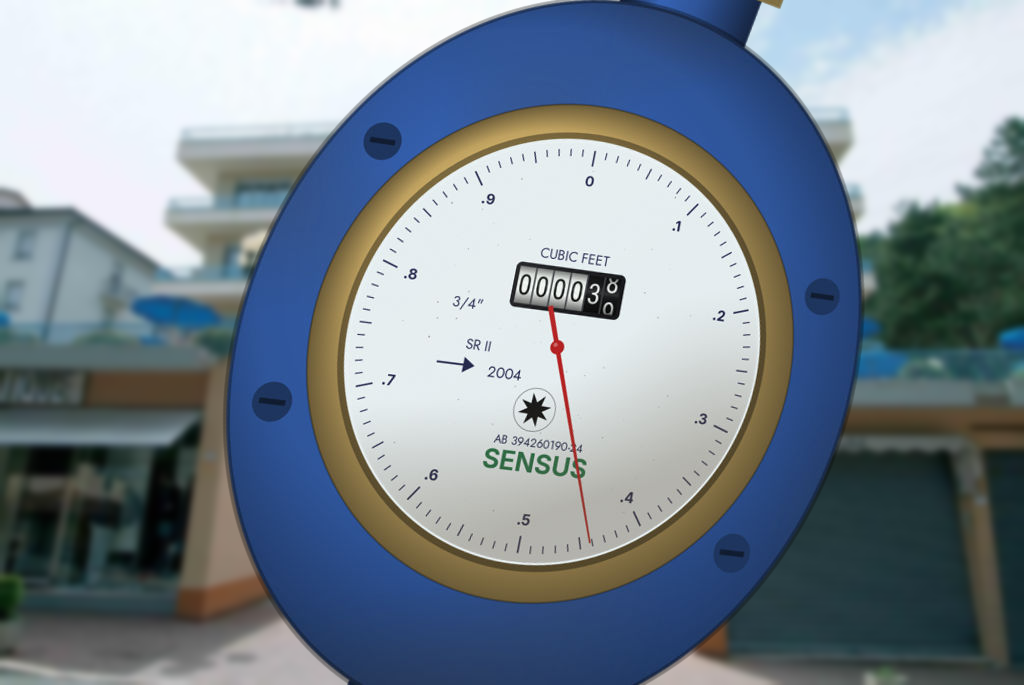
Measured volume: 38.44 ft³
